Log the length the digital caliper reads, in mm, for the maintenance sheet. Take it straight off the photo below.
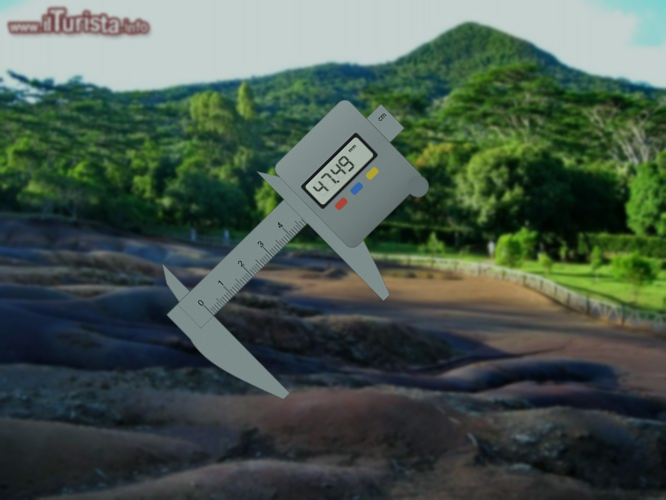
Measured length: 47.49 mm
